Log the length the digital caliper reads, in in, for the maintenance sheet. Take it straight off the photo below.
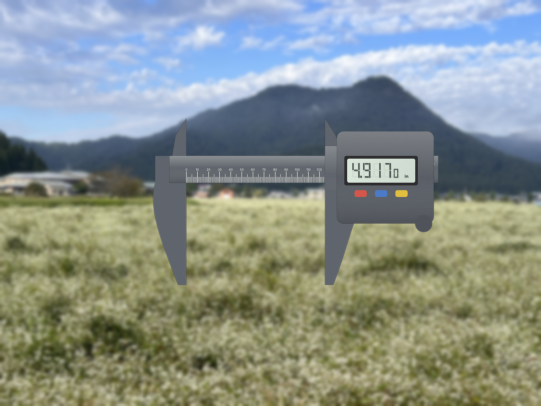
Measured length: 4.9170 in
